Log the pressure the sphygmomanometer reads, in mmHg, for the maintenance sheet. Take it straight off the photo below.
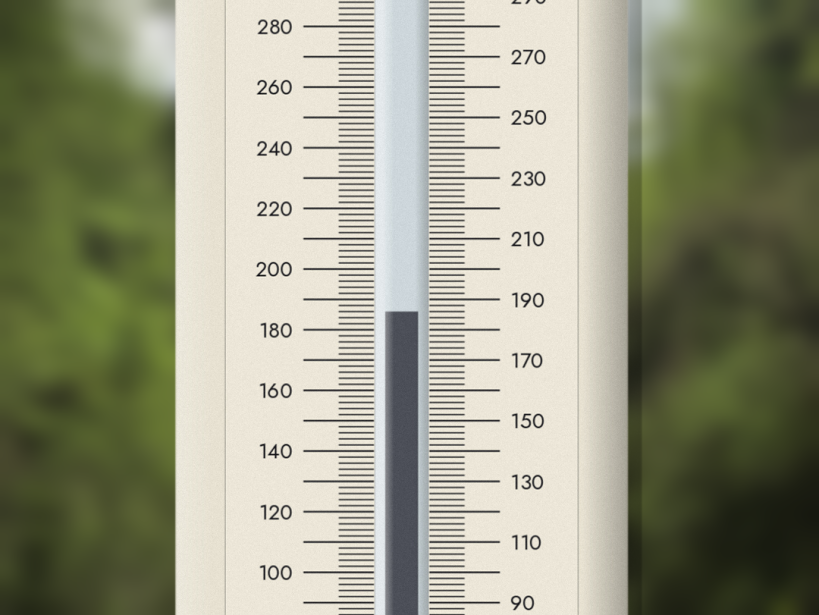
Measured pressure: 186 mmHg
